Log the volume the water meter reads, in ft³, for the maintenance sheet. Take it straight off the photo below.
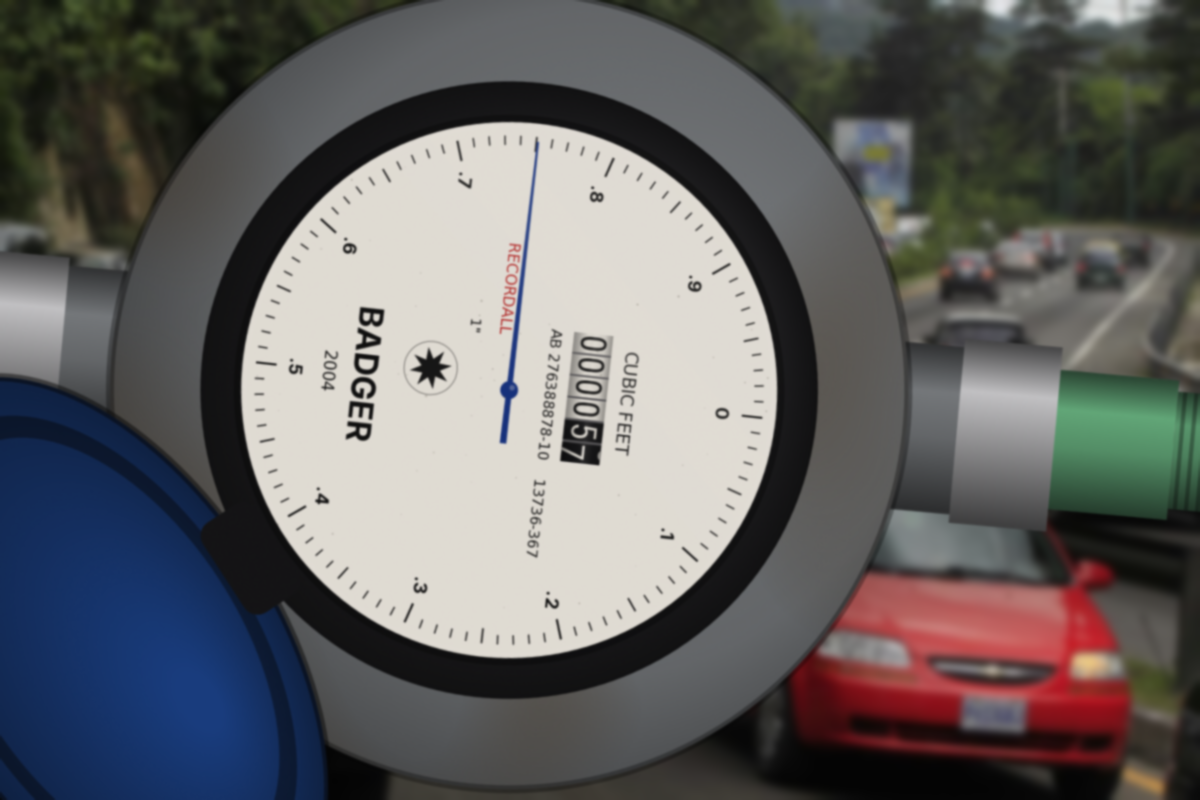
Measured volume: 56.75 ft³
